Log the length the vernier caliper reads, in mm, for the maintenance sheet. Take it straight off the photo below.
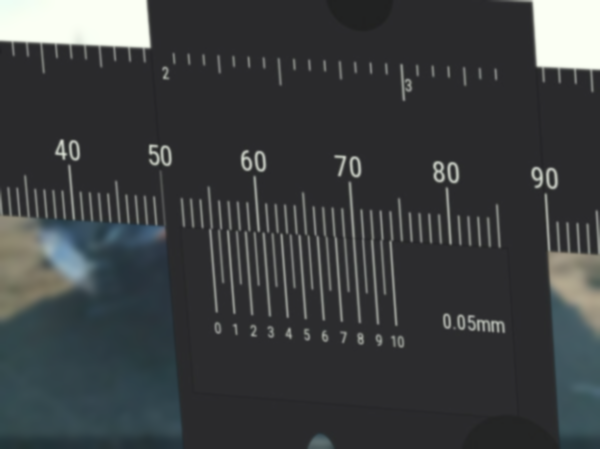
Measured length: 54.8 mm
